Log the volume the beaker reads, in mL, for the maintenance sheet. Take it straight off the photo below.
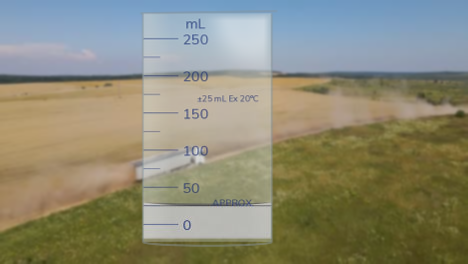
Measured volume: 25 mL
